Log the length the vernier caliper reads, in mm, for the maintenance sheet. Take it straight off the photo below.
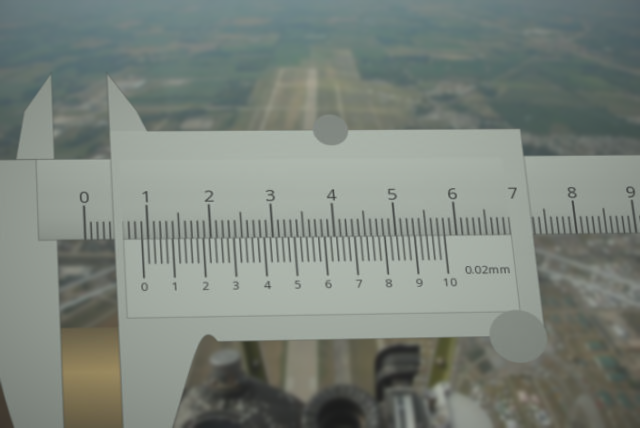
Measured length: 9.0 mm
